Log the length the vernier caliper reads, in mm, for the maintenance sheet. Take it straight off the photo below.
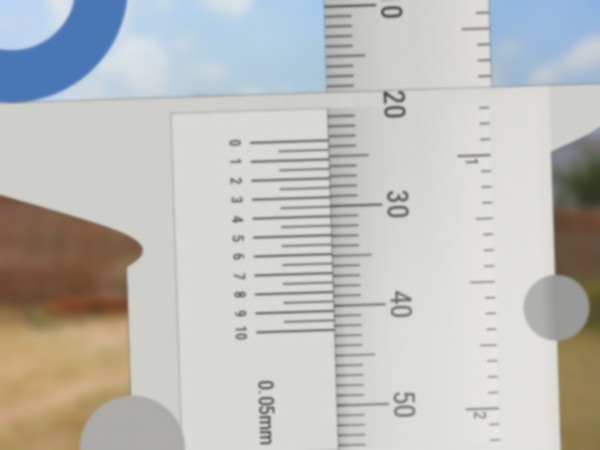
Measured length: 23.4 mm
